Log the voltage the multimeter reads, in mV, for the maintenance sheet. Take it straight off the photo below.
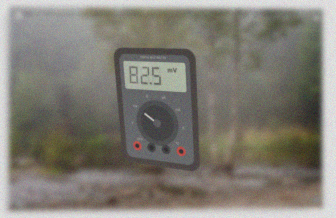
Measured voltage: 82.5 mV
